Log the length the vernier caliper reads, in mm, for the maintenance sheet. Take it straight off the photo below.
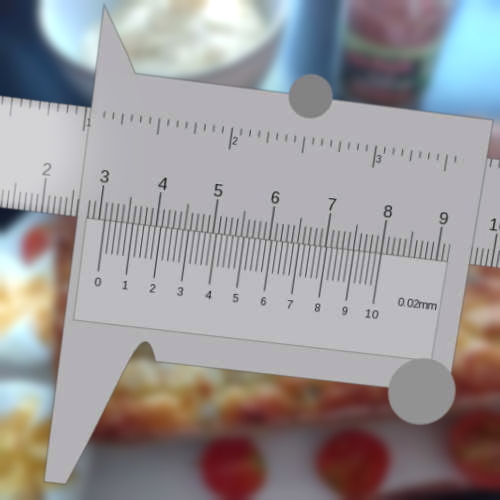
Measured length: 31.0 mm
